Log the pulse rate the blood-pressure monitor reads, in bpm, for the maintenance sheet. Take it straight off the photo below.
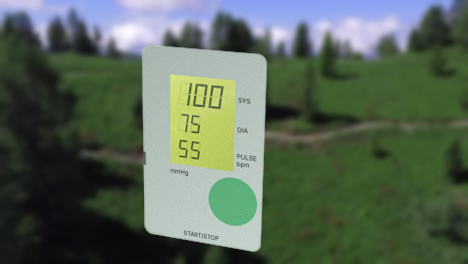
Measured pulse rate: 55 bpm
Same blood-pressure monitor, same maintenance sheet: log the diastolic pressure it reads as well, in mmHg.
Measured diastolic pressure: 75 mmHg
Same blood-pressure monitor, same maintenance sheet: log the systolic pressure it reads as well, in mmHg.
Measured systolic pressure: 100 mmHg
